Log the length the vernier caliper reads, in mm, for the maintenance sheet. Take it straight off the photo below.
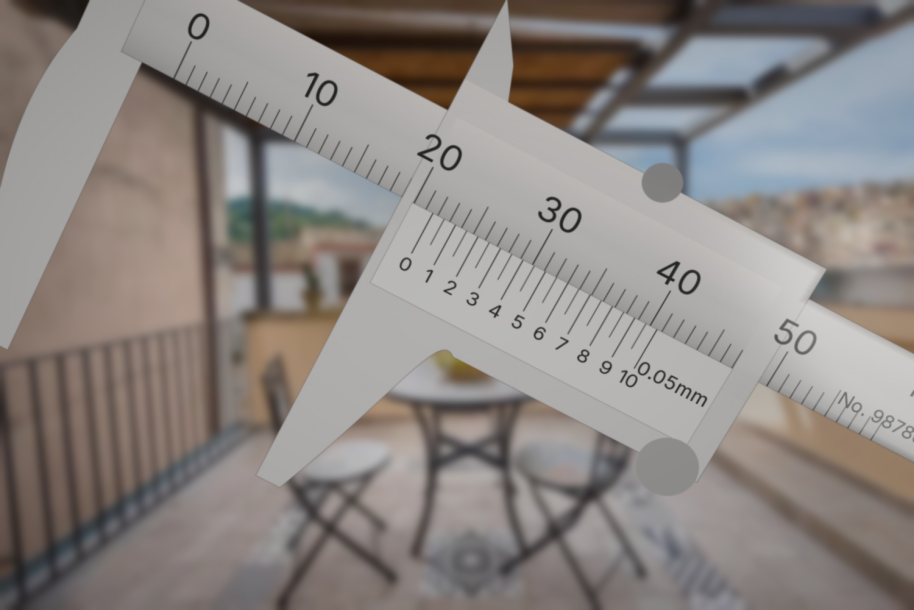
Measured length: 21.6 mm
